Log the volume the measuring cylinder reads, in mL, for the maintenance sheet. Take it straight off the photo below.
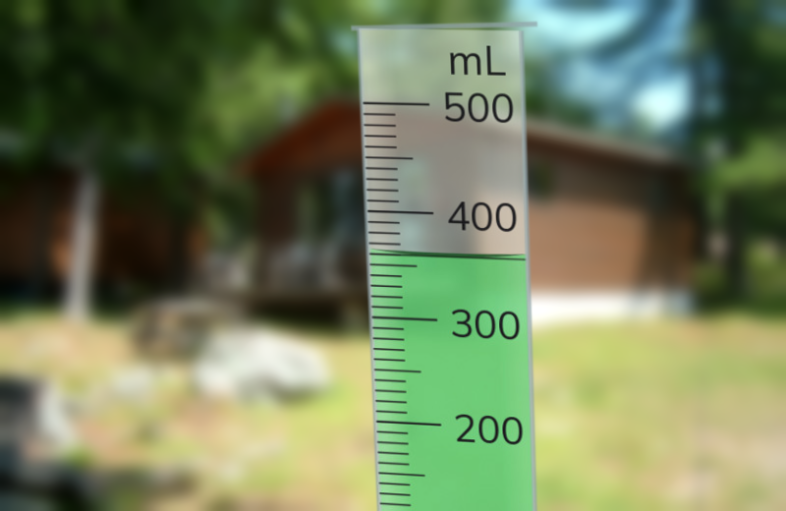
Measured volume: 360 mL
